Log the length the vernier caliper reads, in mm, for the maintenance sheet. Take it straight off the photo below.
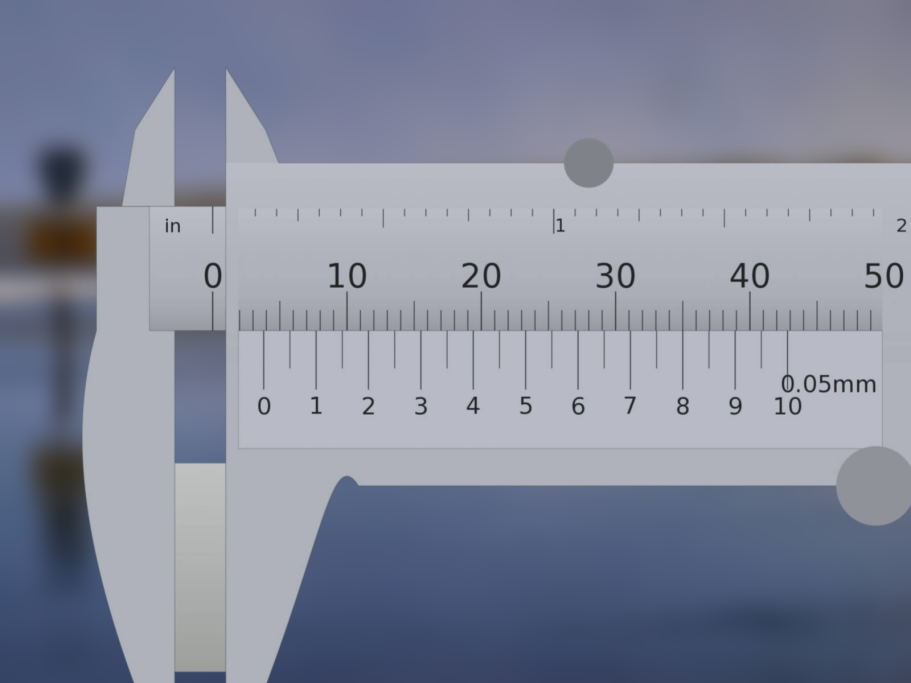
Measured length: 3.8 mm
